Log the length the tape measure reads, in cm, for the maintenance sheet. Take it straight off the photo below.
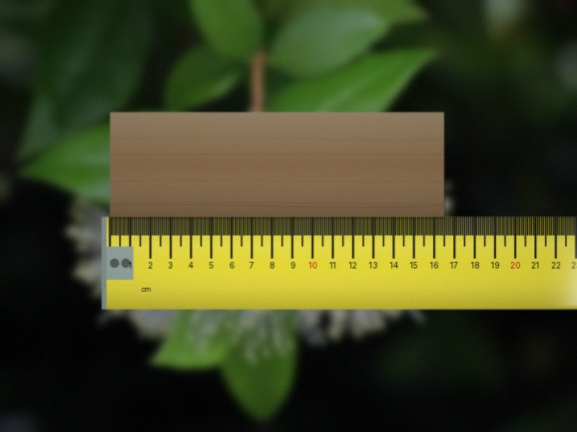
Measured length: 16.5 cm
